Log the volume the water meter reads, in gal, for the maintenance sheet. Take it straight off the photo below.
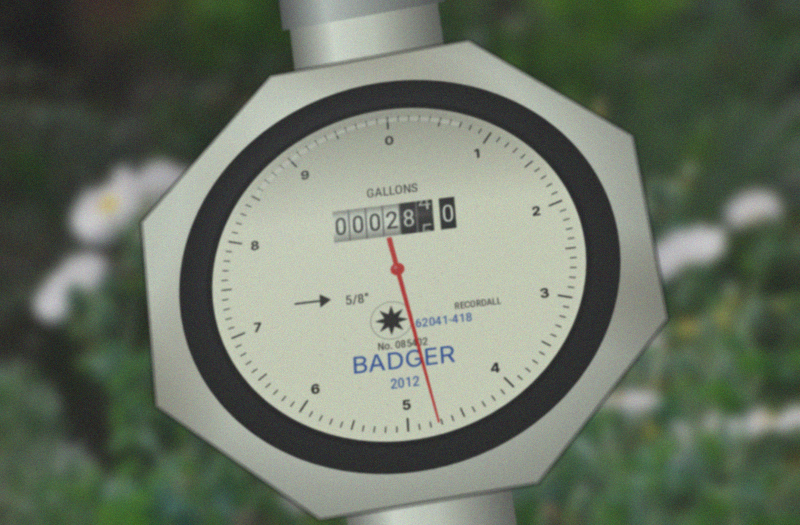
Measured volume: 2844.7 gal
